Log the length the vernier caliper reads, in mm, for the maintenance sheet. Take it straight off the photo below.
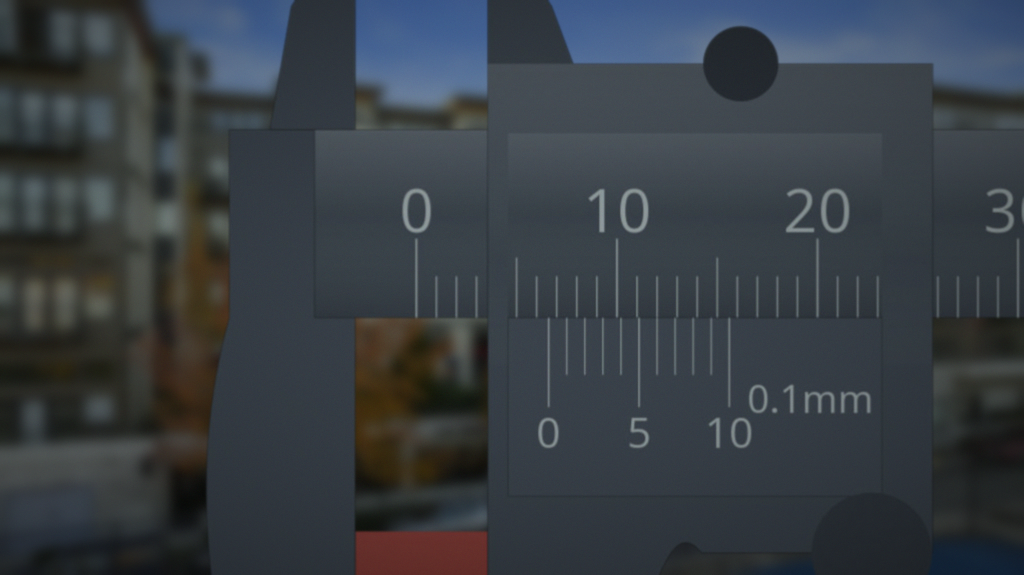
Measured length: 6.6 mm
